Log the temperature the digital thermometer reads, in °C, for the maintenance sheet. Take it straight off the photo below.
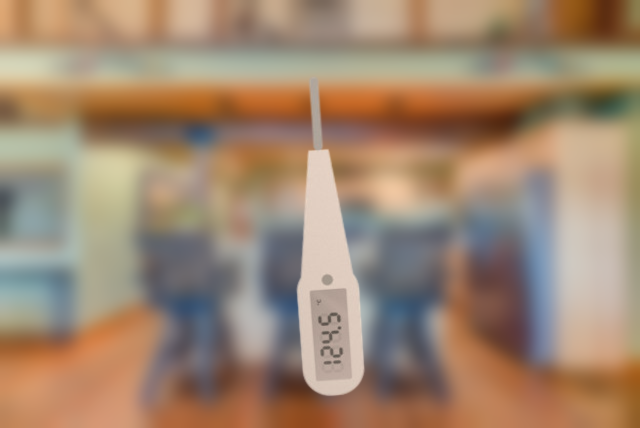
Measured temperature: 124.5 °C
